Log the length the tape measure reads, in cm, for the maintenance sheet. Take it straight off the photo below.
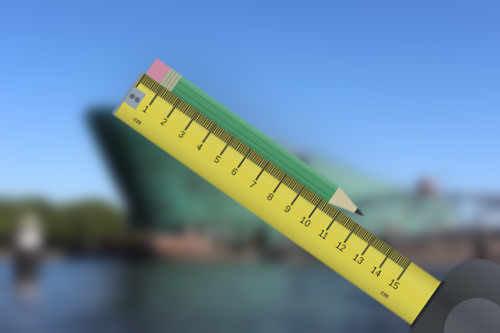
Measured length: 12 cm
